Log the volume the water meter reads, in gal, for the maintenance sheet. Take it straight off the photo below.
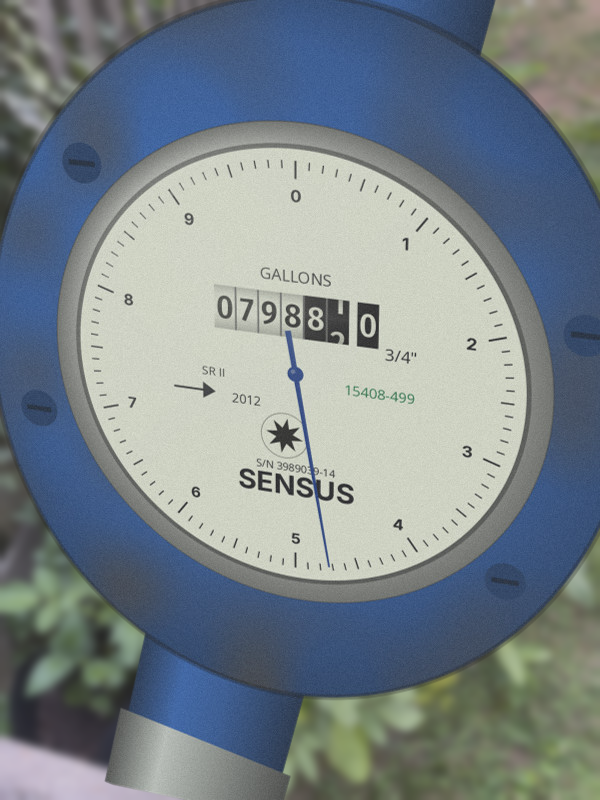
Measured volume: 798814.7 gal
